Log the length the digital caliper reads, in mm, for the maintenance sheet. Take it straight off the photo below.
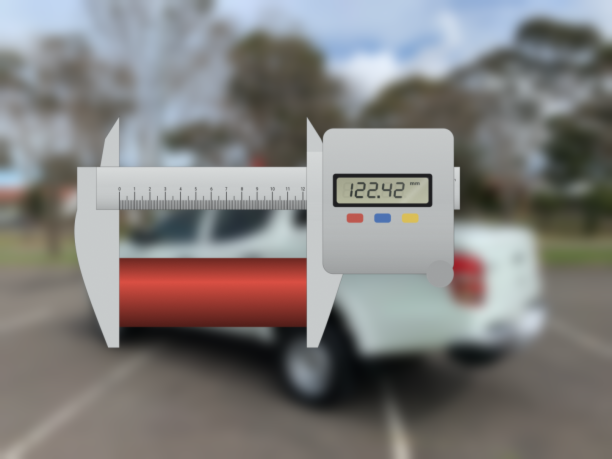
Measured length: 122.42 mm
